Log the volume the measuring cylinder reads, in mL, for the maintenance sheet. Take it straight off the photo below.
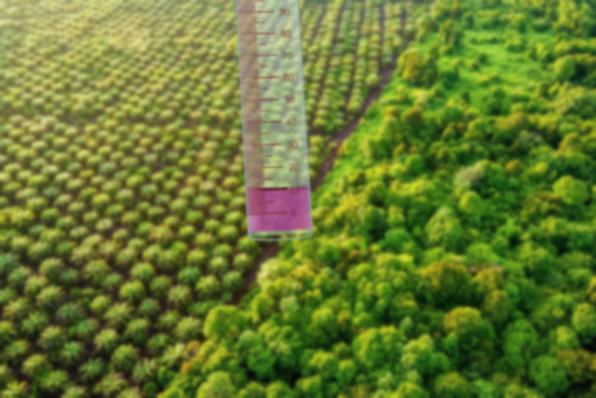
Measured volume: 10 mL
